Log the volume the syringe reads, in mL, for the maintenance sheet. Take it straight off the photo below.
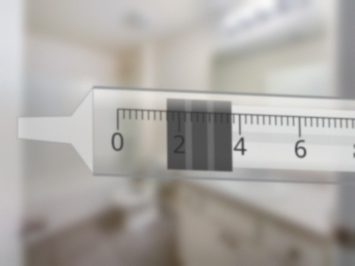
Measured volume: 1.6 mL
